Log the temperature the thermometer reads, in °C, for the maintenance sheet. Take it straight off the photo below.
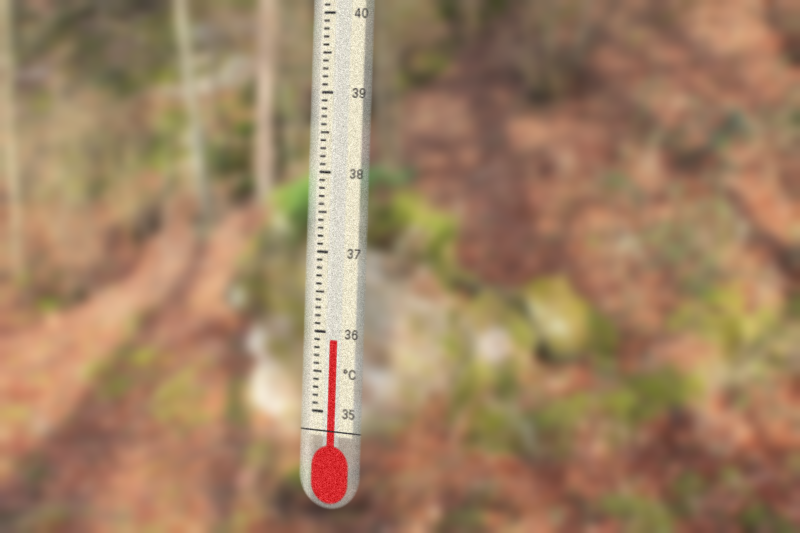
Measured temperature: 35.9 °C
